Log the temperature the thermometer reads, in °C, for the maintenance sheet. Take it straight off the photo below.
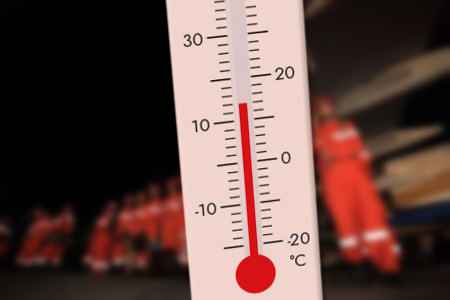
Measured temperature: 14 °C
